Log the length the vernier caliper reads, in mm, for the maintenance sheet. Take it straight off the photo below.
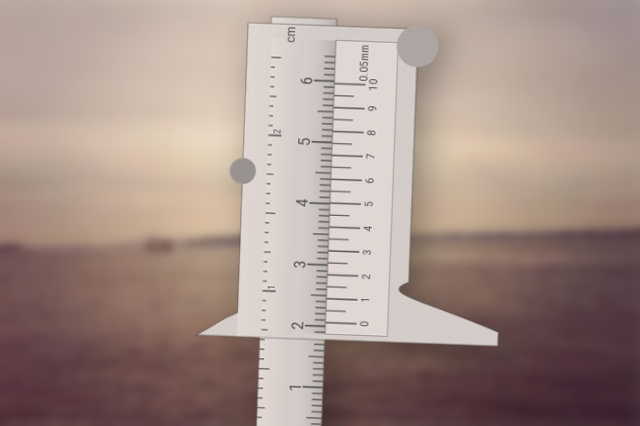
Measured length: 20.6 mm
